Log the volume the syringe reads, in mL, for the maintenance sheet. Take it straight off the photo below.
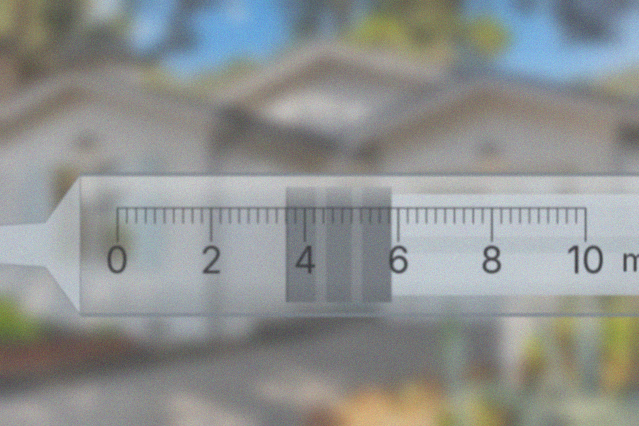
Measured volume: 3.6 mL
